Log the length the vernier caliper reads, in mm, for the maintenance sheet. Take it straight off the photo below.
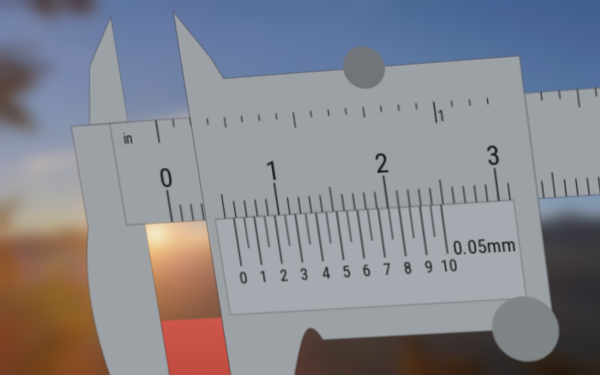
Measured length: 5.8 mm
